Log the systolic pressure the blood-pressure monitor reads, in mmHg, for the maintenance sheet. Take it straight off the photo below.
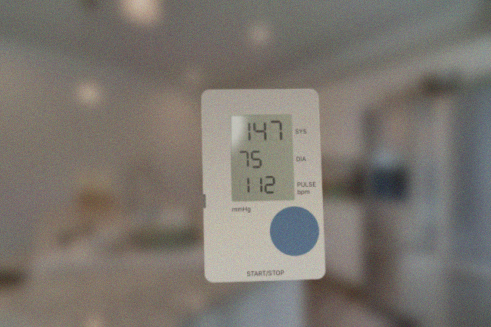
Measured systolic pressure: 147 mmHg
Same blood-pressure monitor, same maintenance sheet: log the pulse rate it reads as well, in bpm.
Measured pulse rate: 112 bpm
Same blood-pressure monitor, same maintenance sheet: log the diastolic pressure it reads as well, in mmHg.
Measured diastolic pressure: 75 mmHg
